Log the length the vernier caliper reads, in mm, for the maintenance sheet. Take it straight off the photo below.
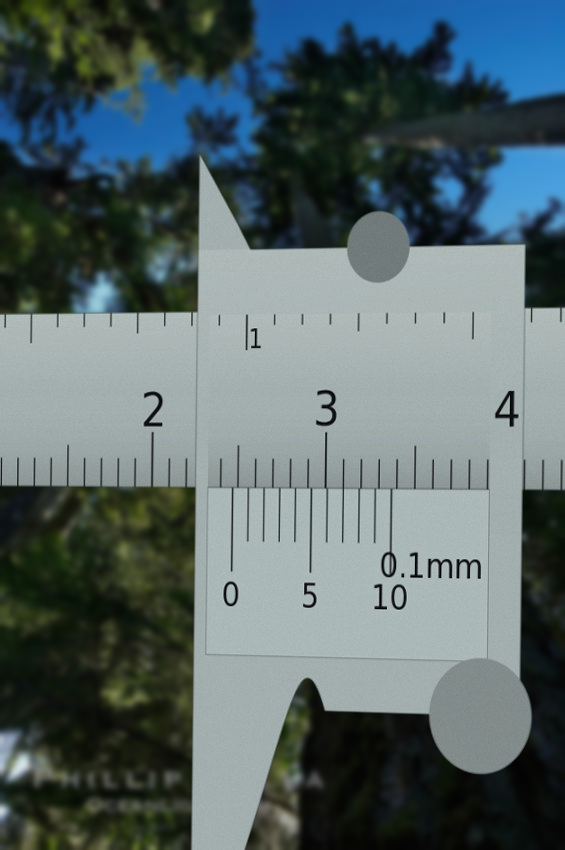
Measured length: 24.7 mm
